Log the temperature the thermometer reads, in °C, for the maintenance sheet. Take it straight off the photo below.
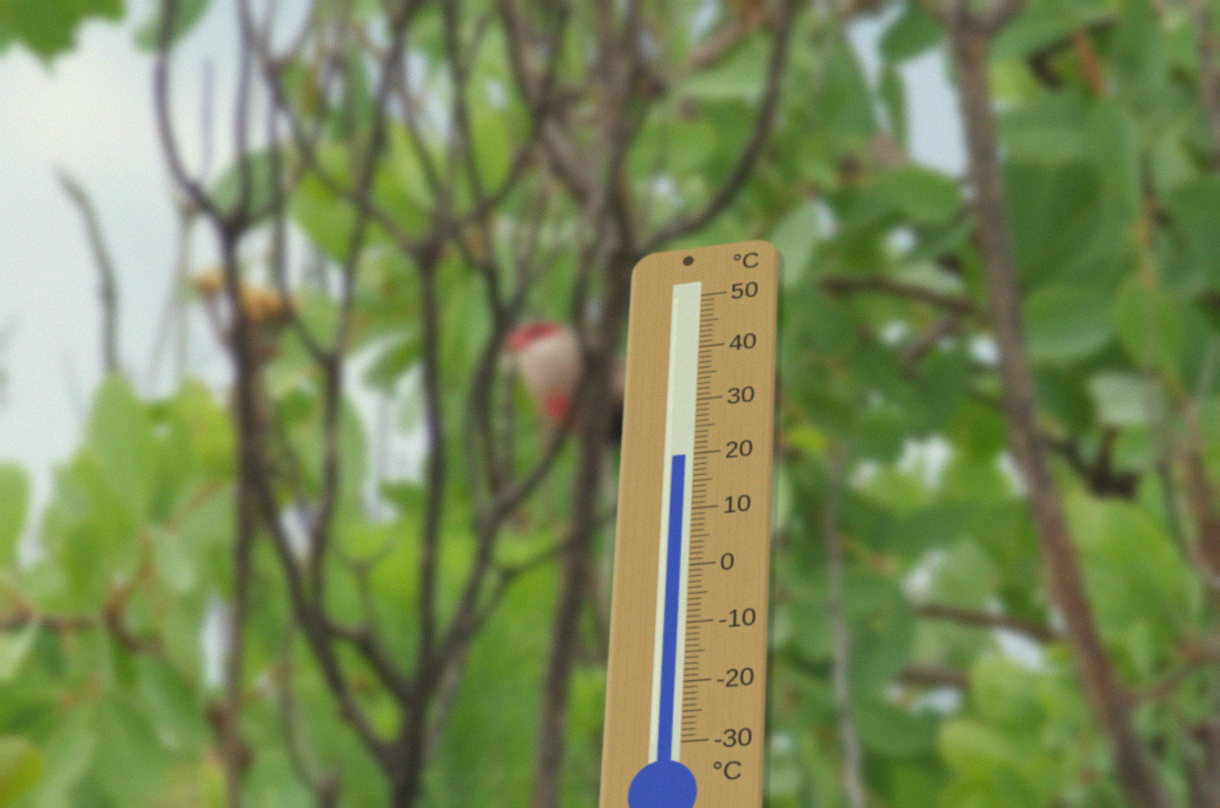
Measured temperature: 20 °C
